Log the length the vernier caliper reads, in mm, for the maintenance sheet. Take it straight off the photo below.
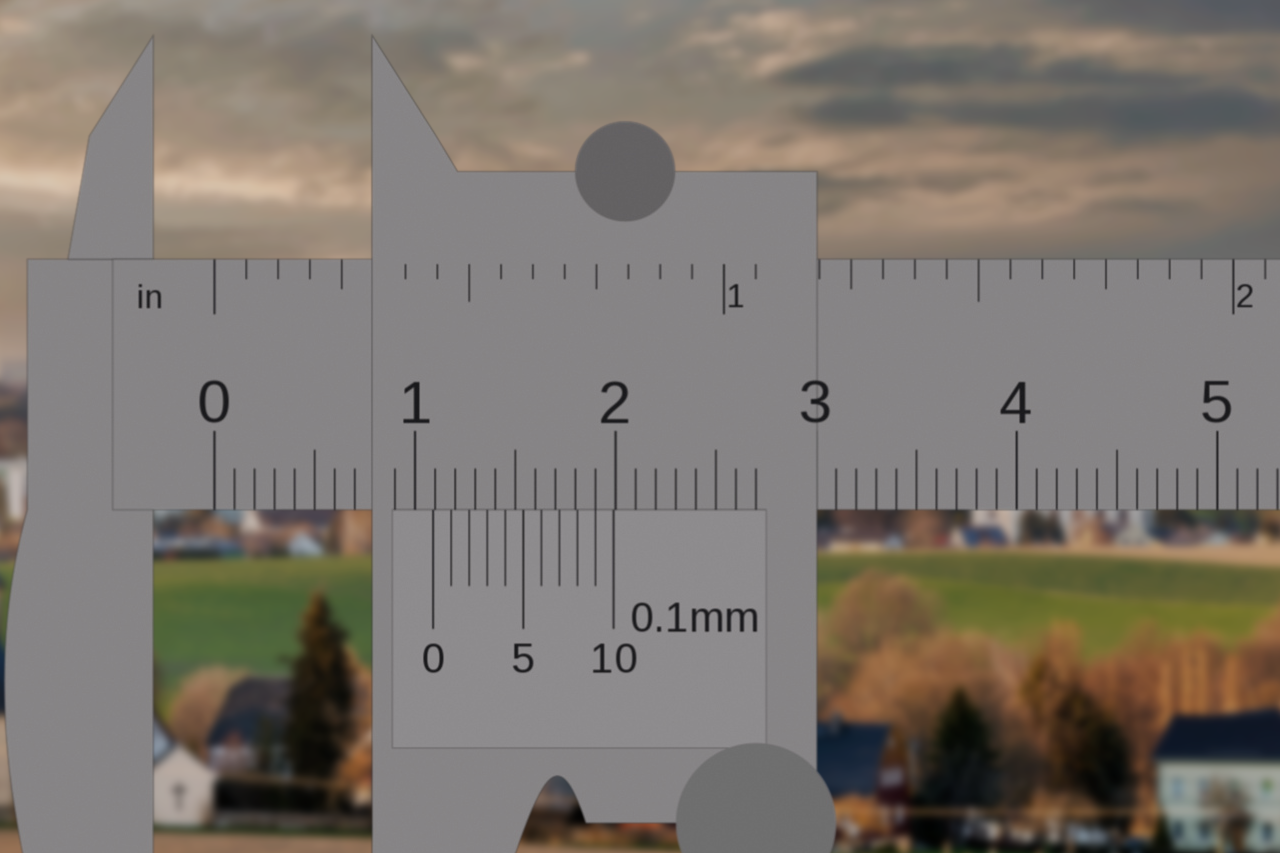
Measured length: 10.9 mm
